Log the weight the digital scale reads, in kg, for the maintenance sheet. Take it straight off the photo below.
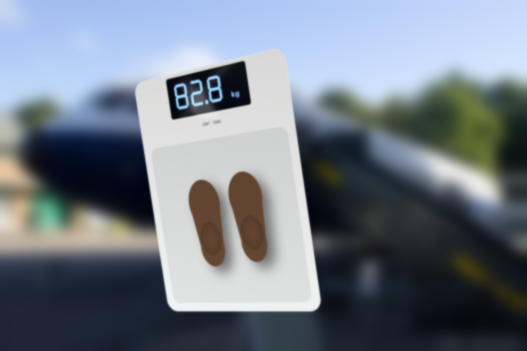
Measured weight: 82.8 kg
